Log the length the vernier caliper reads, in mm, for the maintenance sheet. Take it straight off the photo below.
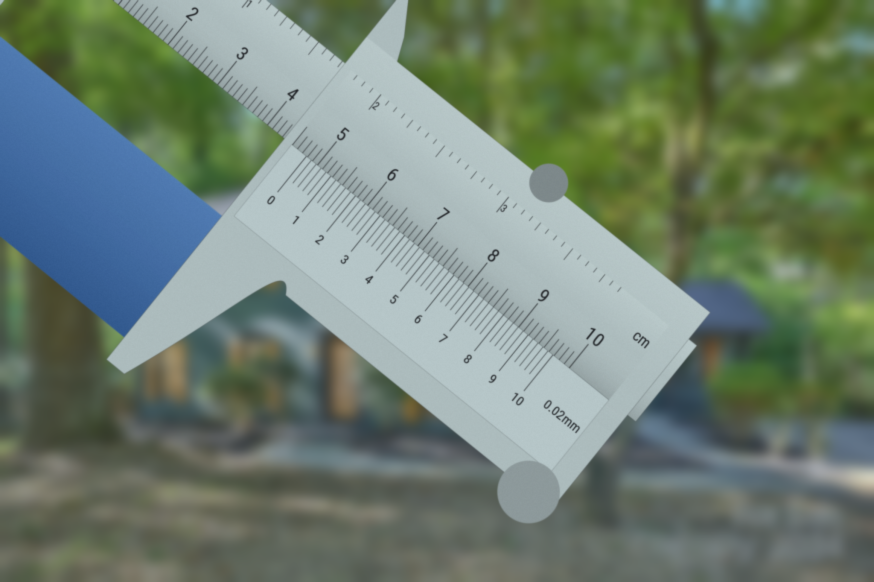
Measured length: 47.8 mm
